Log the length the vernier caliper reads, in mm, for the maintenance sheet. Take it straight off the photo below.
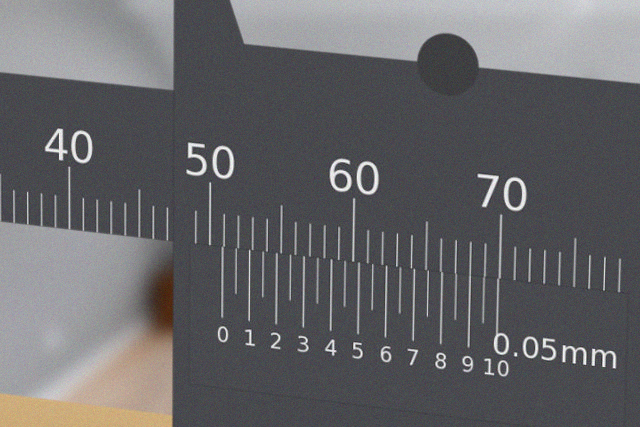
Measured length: 50.9 mm
